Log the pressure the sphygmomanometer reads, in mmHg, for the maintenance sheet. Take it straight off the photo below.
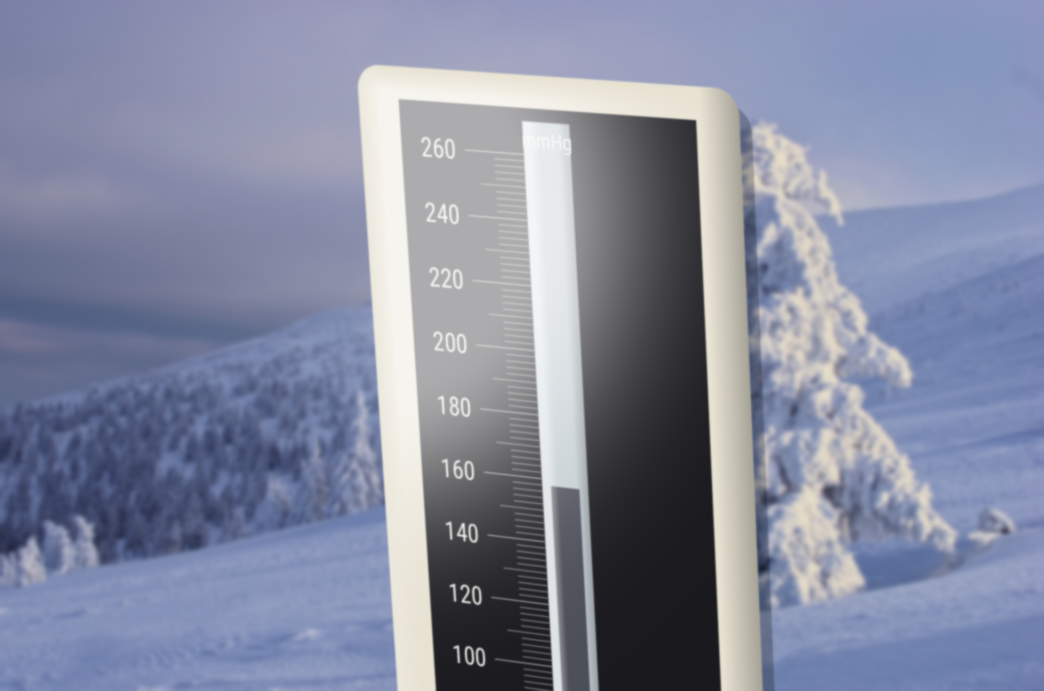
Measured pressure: 158 mmHg
